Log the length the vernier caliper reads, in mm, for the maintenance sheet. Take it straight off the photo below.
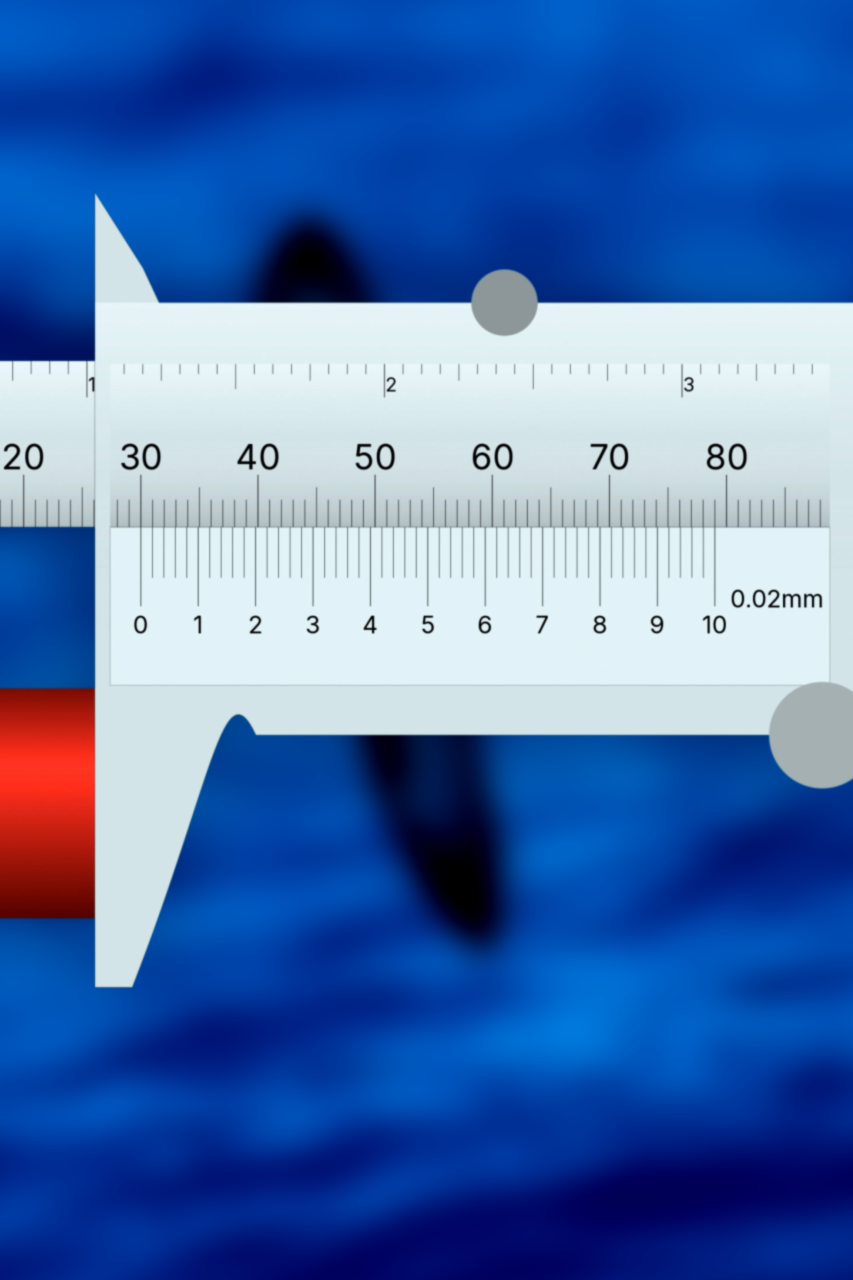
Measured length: 30.0 mm
